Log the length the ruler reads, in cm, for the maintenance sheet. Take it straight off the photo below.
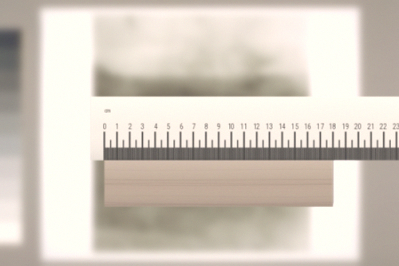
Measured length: 18 cm
